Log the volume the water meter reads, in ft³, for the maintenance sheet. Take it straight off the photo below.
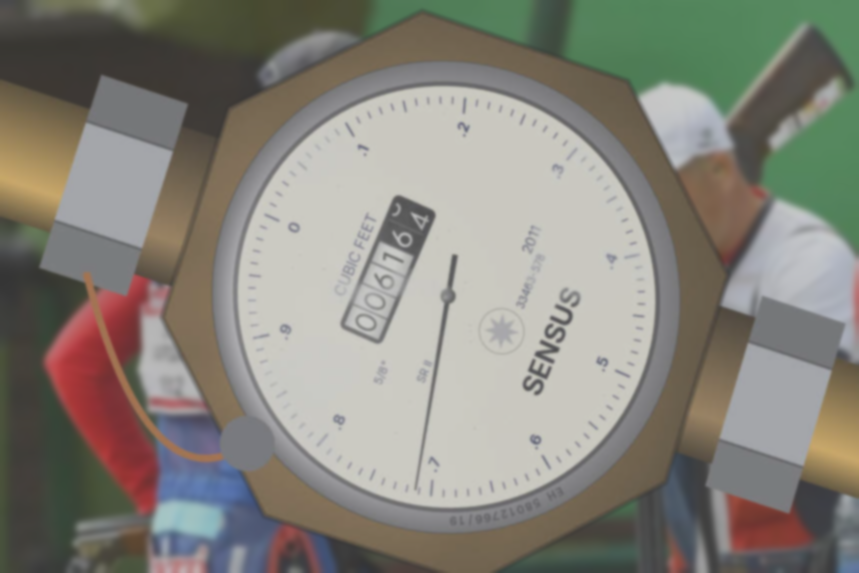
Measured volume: 6163.71 ft³
